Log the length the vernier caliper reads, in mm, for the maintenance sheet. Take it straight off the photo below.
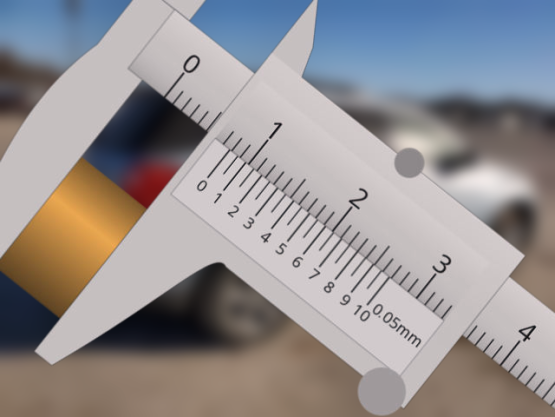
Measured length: 7.8 mm
